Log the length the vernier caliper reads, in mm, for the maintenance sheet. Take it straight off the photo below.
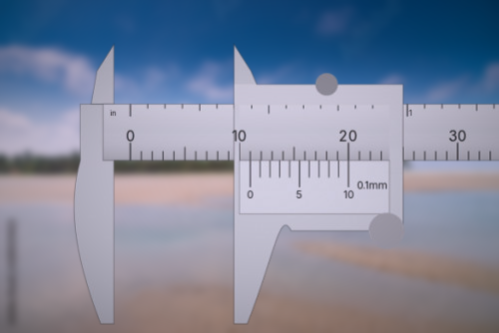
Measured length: 11.0 mm
